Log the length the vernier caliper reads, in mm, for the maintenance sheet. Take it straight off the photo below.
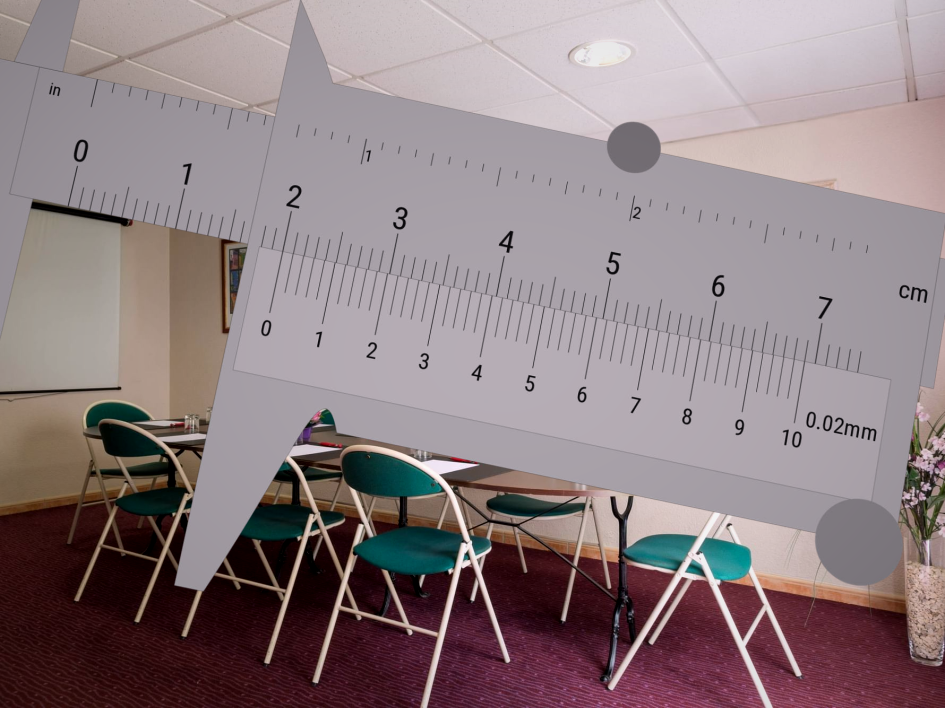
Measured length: 20.0 mm
